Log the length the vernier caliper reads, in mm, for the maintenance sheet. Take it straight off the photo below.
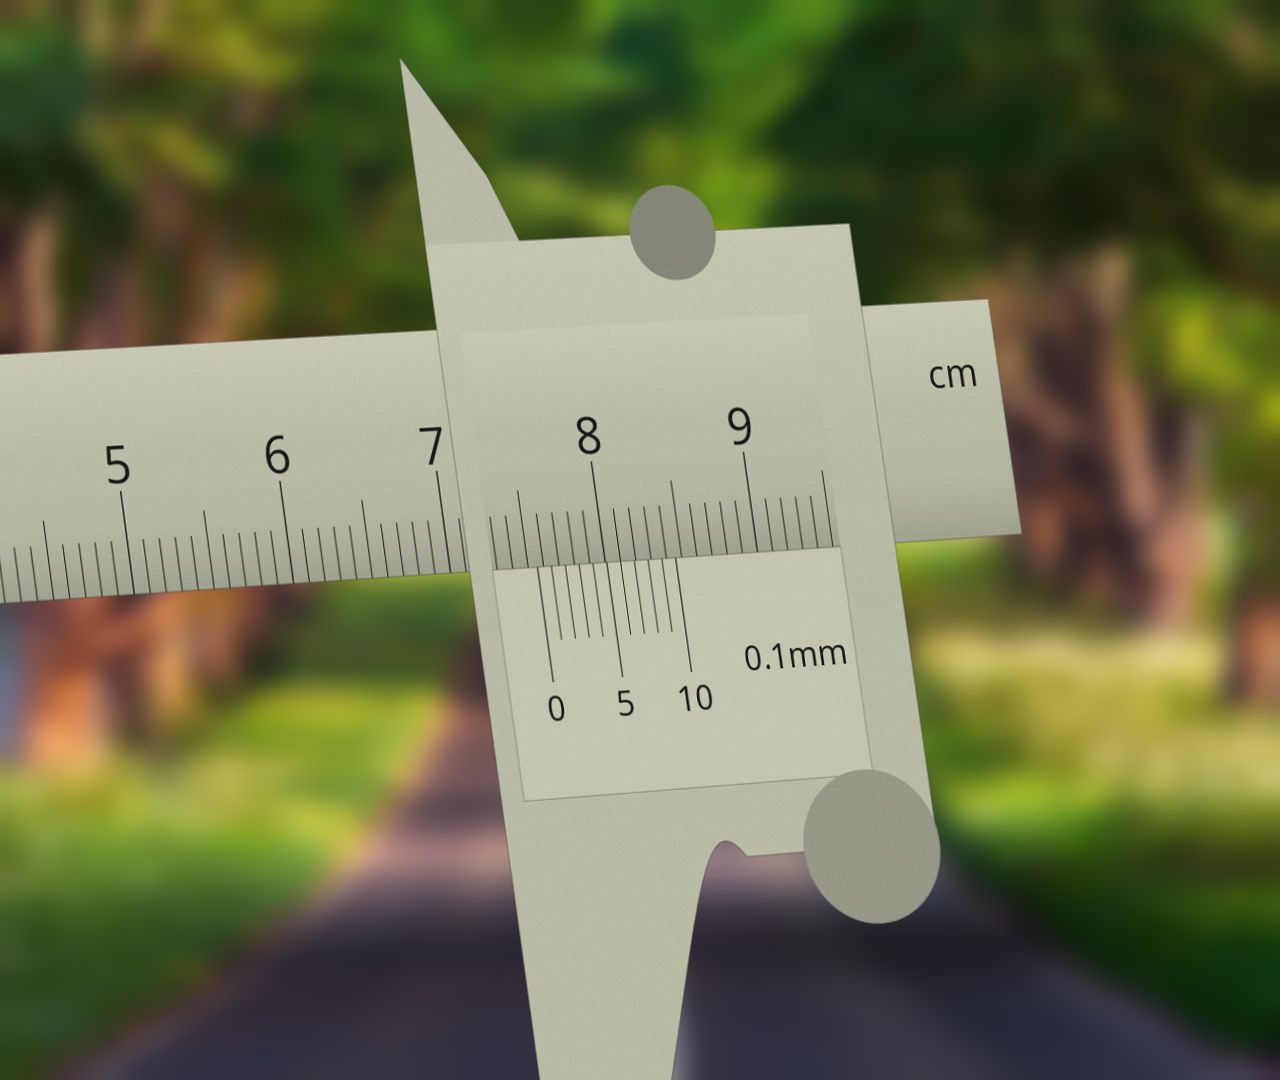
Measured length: 75.6 mm
